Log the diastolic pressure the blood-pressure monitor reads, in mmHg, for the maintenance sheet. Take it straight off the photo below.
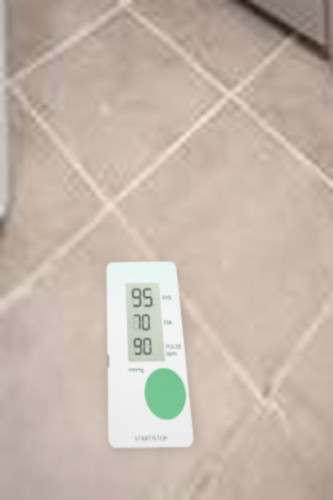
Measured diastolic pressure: 70 mmHg
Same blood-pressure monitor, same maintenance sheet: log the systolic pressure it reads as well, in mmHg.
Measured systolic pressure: 95 mmHg
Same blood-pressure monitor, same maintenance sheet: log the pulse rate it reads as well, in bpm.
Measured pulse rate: 90 bpm
